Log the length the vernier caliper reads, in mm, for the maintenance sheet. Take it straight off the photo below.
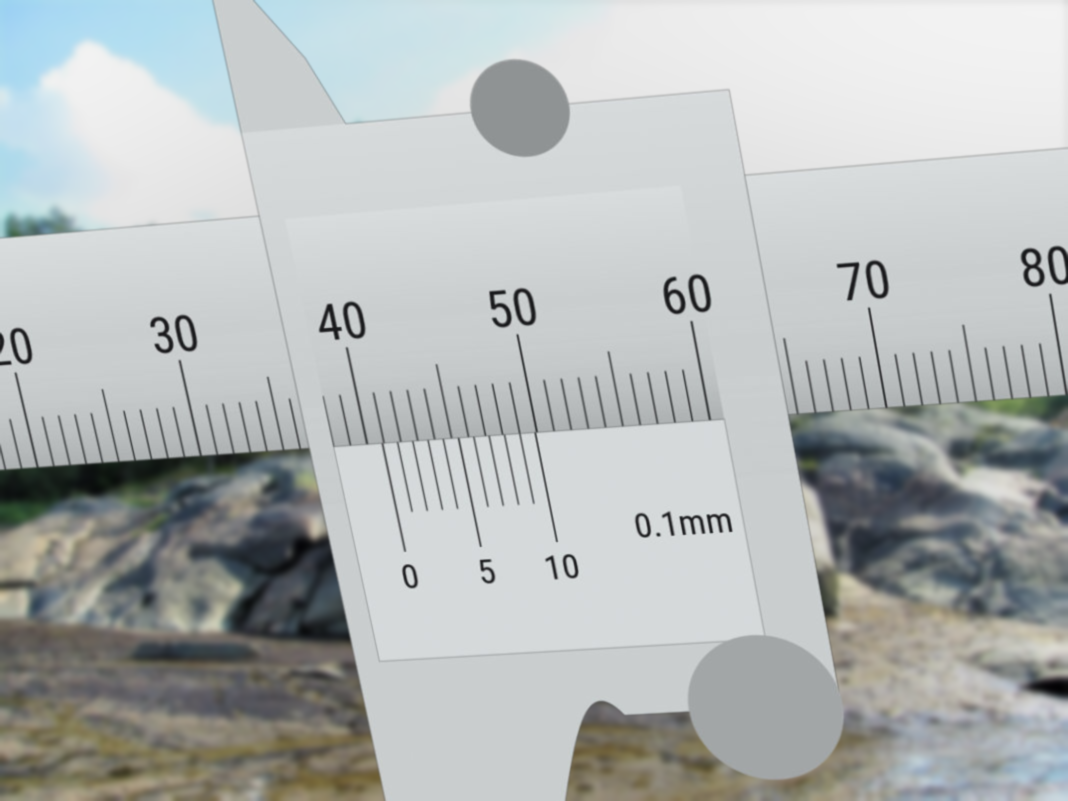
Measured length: 40.9 mm
